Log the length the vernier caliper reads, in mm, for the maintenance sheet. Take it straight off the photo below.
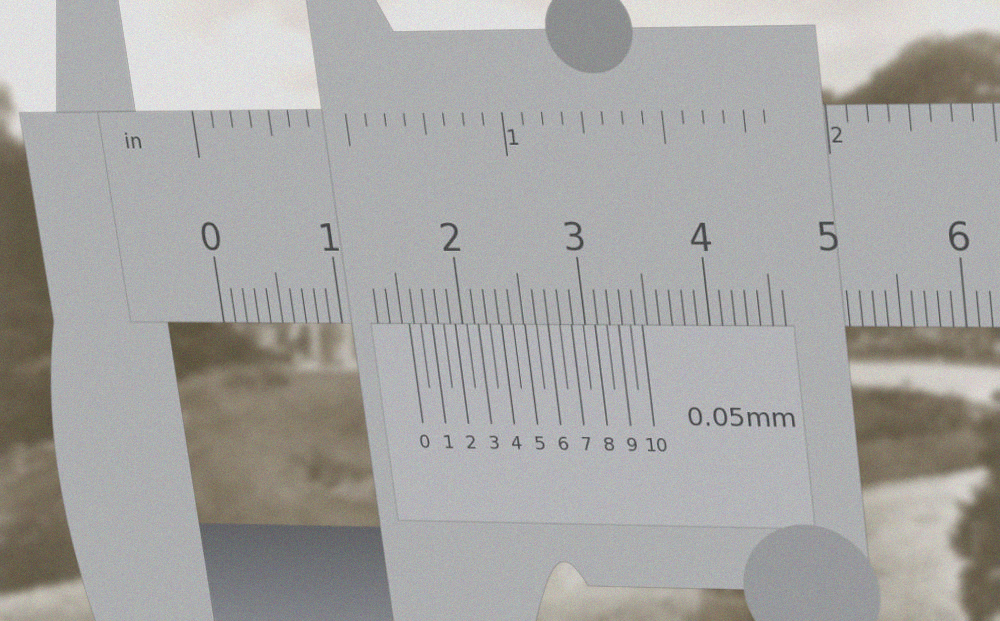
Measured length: 15.6 mm
